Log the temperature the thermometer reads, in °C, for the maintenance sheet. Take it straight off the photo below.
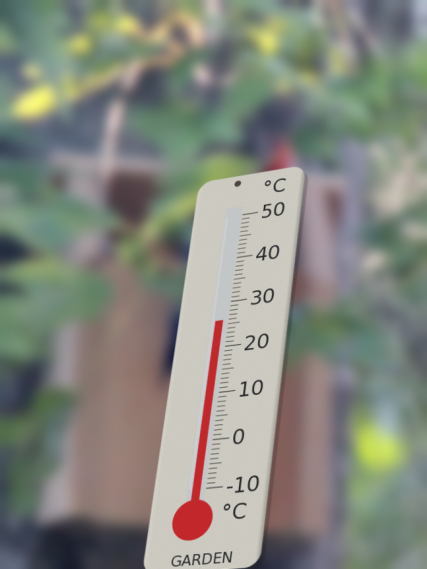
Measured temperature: 26 °C
